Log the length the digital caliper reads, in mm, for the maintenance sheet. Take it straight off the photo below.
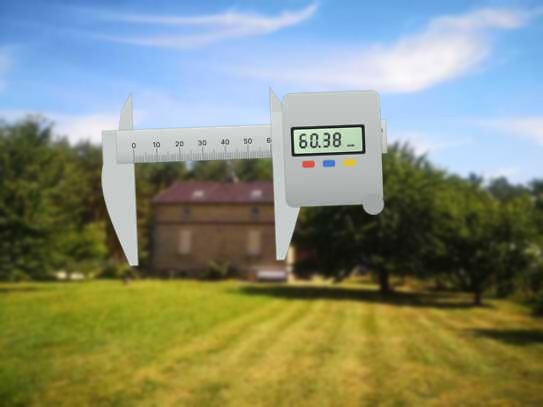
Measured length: 60.38 mm
